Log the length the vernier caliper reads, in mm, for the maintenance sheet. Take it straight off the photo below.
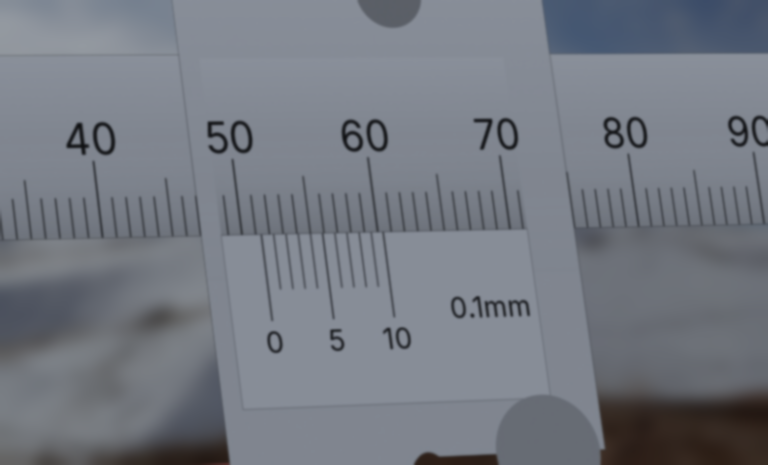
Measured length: 51.4 mm
